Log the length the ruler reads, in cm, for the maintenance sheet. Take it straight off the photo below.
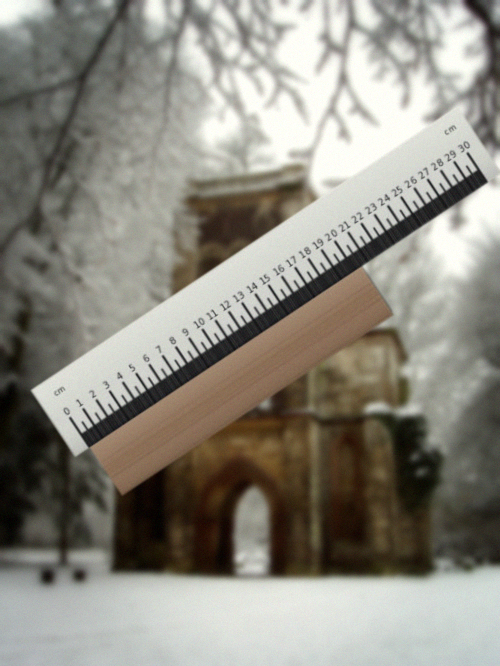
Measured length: 20.5 cm
